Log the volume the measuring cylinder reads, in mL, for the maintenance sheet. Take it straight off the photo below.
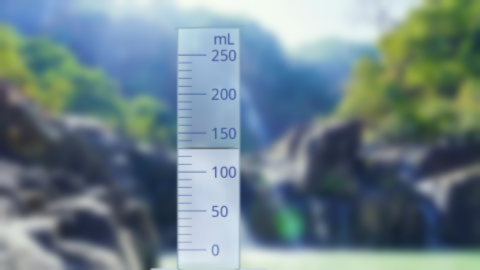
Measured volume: 130 mL
